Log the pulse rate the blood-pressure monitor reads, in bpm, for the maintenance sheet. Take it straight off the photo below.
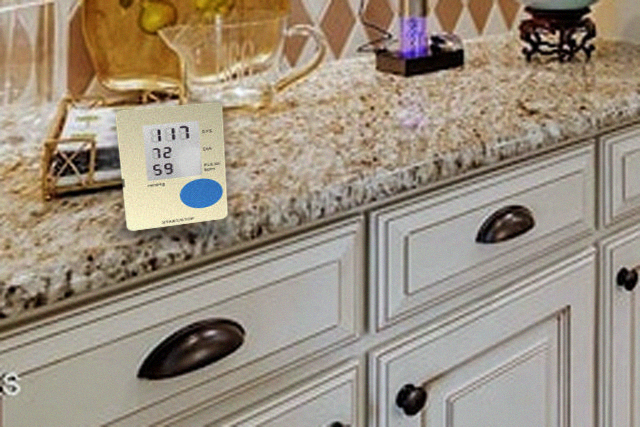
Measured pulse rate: 59 bpm
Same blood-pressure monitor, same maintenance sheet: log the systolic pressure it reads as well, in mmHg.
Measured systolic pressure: 117 mmHg
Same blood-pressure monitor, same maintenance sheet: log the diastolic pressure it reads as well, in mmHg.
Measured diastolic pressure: 72 mmHg
